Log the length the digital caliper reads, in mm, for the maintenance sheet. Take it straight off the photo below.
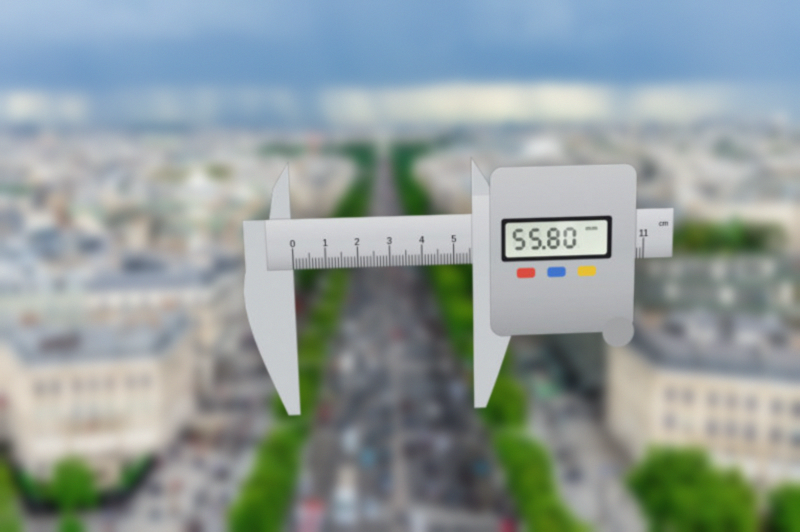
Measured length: 55.80 mm
